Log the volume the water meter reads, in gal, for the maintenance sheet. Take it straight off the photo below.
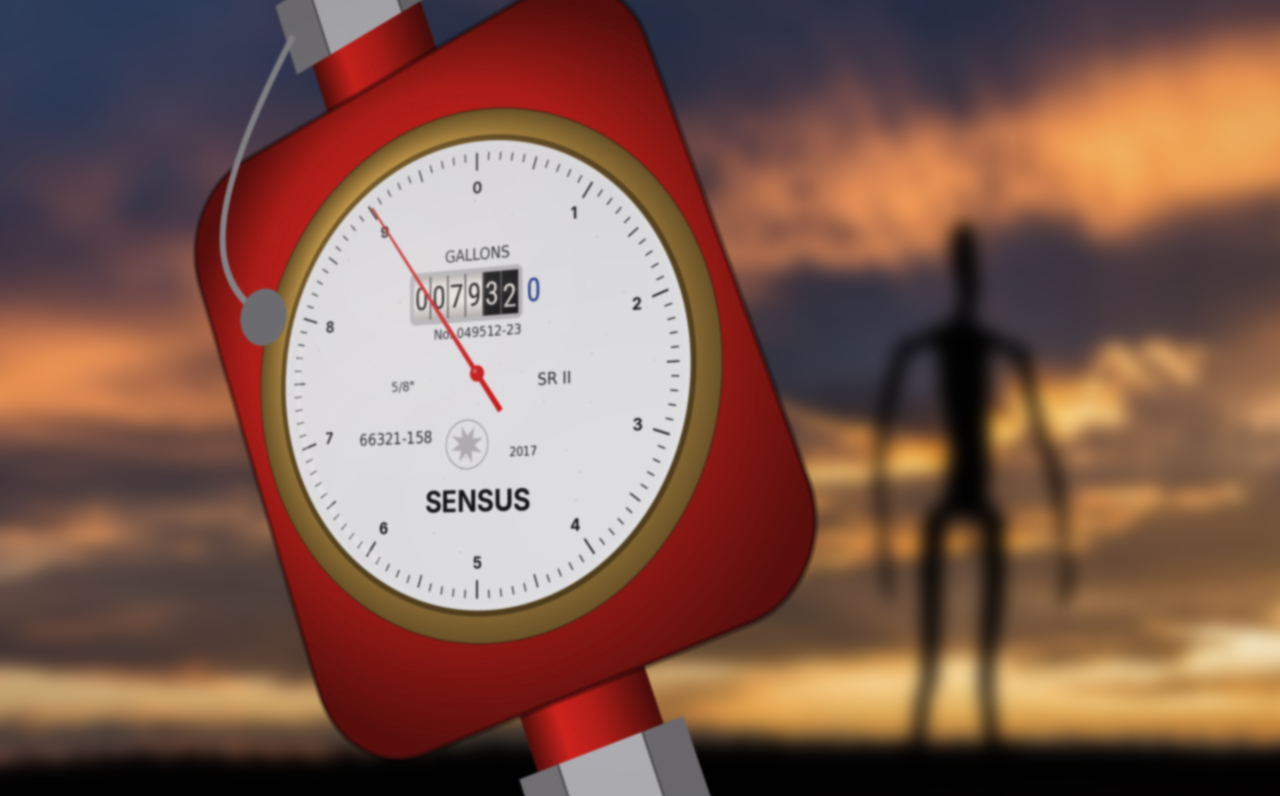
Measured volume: 79319.0 gal
